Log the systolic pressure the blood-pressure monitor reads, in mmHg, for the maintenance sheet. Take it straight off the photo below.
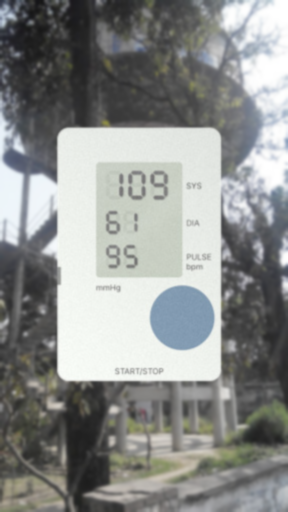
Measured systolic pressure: 109 mmHg
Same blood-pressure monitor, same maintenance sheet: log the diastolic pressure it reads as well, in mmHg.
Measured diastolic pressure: 61 mmHg
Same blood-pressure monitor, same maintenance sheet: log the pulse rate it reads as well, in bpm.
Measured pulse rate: 95 bpm
